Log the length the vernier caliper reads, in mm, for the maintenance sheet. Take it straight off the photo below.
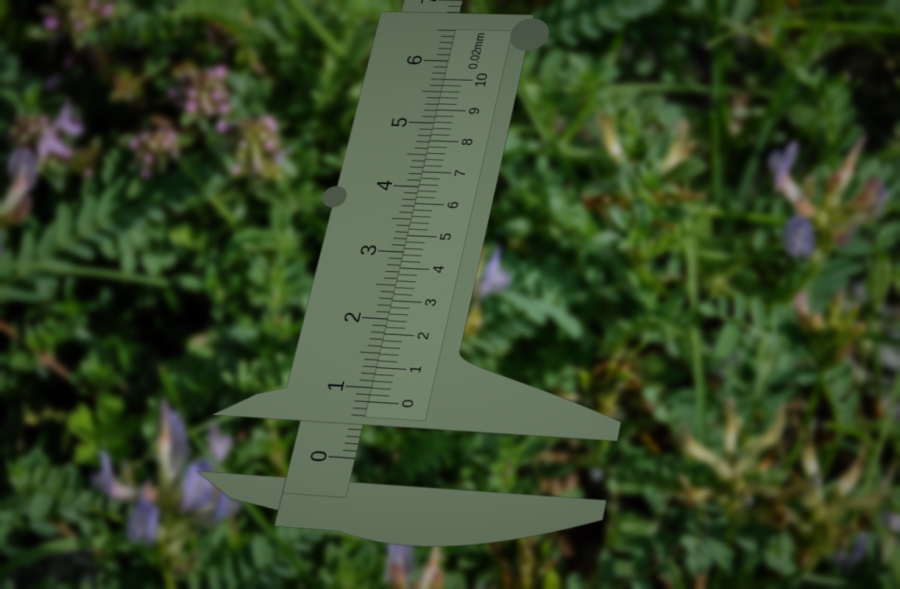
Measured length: 8.0 mm
